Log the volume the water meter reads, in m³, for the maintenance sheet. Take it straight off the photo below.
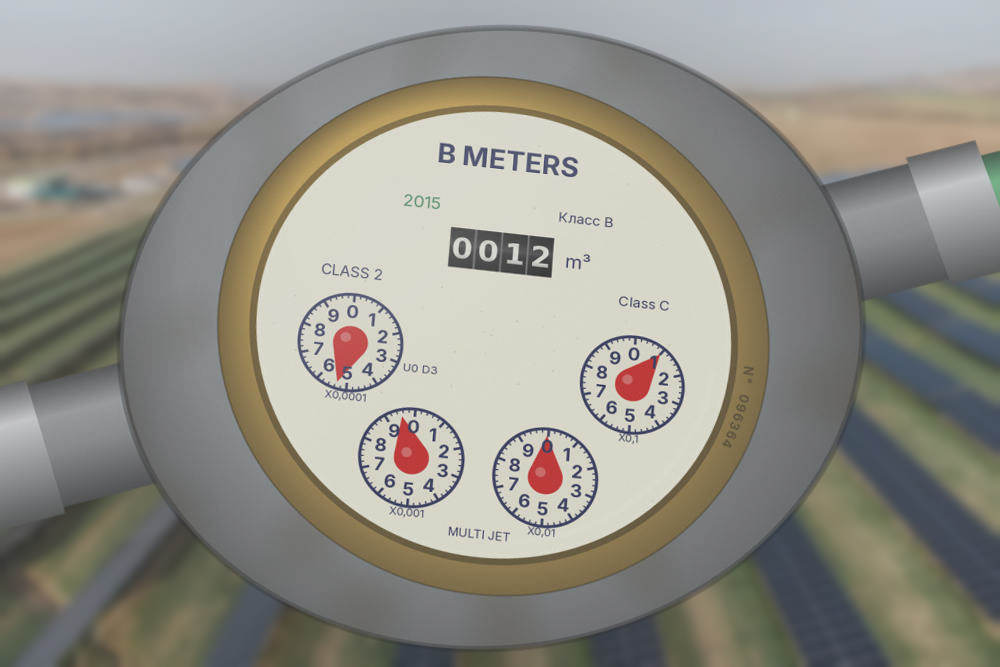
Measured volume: 12.0995 m³
